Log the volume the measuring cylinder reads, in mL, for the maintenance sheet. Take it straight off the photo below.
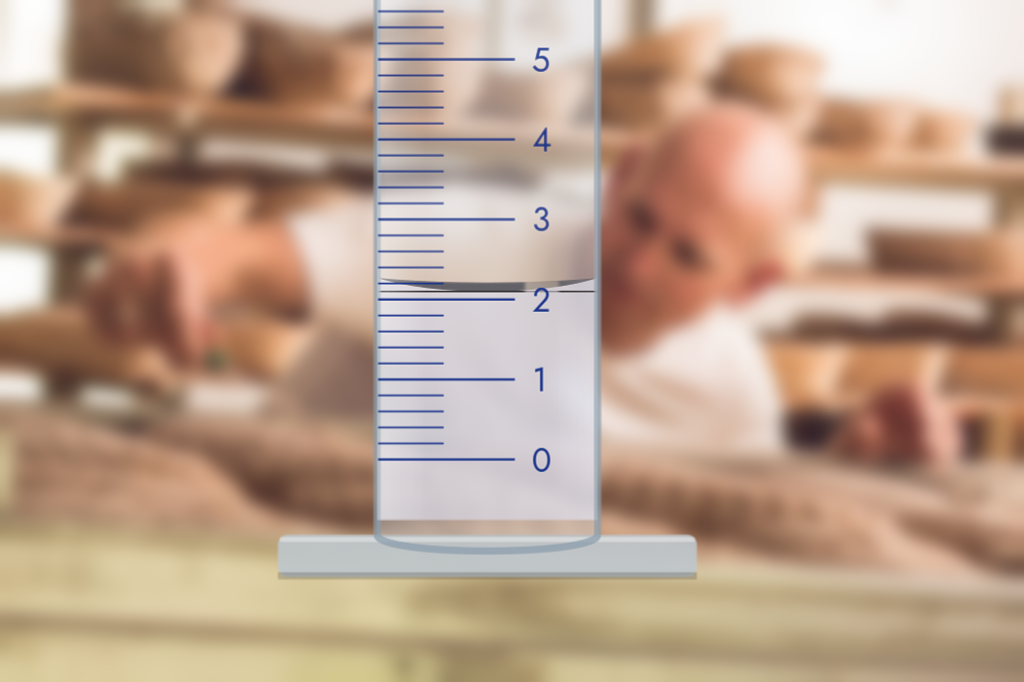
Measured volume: 2.1 mL
